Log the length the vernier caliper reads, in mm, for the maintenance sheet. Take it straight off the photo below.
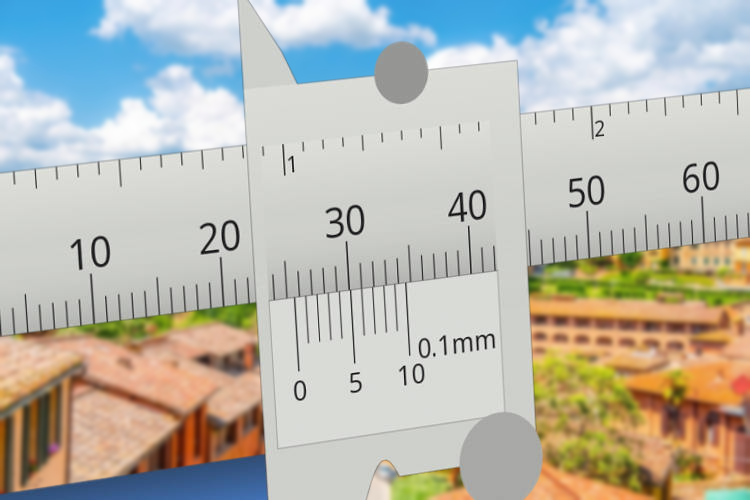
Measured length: 25.6 mm
